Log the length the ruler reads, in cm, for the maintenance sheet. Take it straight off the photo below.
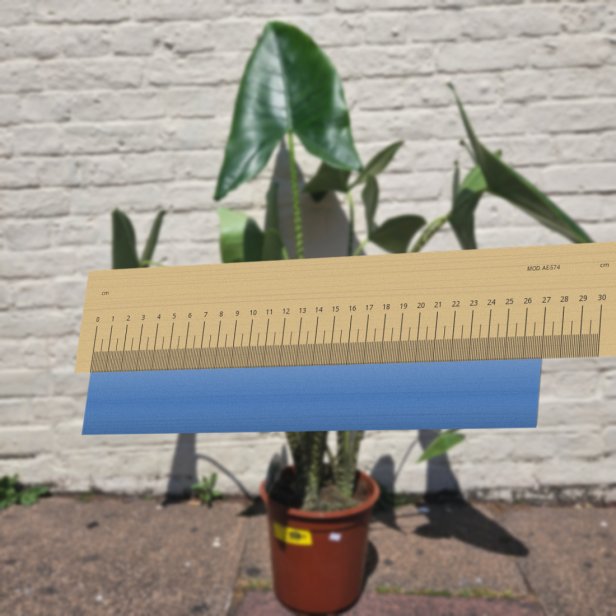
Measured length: 27 cm
